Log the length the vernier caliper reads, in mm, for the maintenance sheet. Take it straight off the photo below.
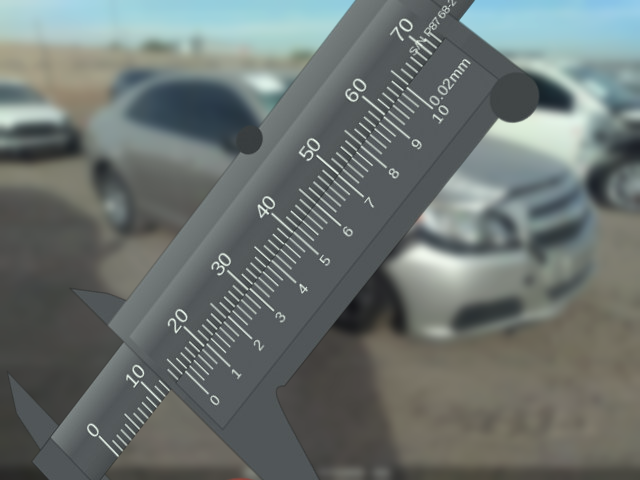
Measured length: 15.6 mm
